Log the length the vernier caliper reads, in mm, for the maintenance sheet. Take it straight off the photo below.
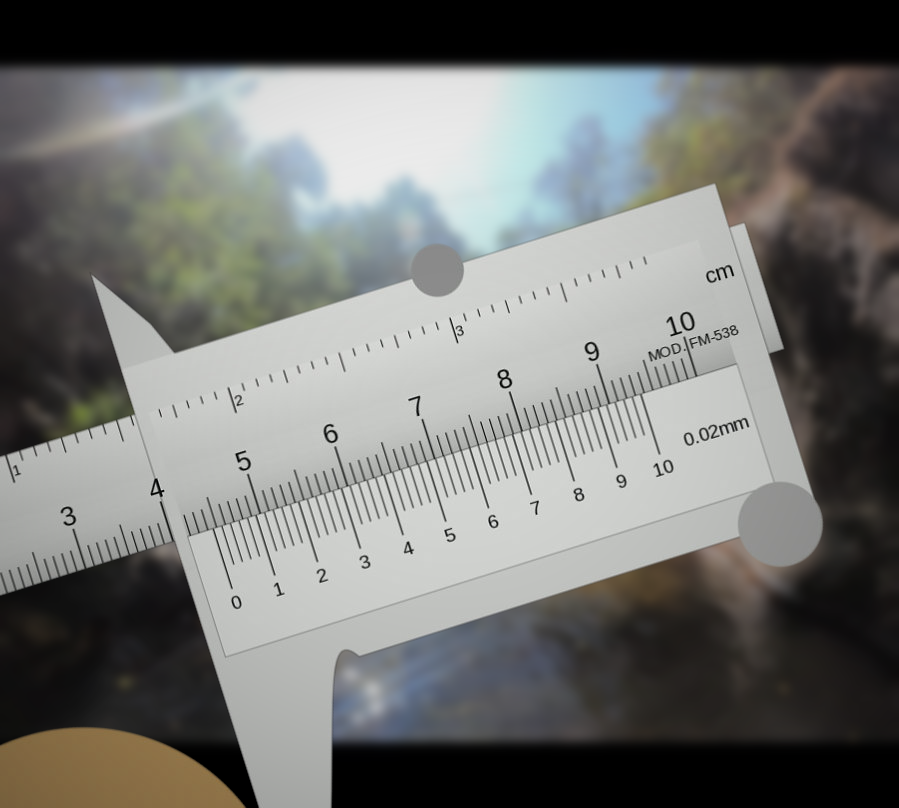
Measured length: 44.6 mm
